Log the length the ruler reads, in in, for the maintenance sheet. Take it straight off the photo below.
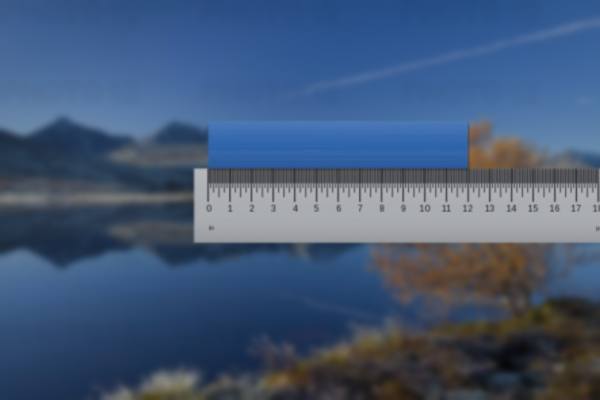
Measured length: 12 in
